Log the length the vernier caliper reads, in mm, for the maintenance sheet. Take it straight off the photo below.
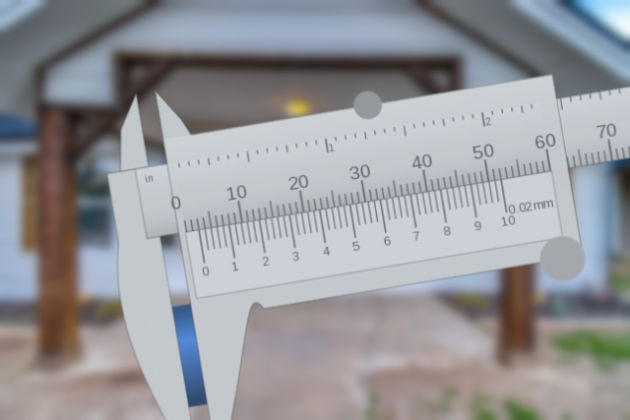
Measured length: 3.0 mm
